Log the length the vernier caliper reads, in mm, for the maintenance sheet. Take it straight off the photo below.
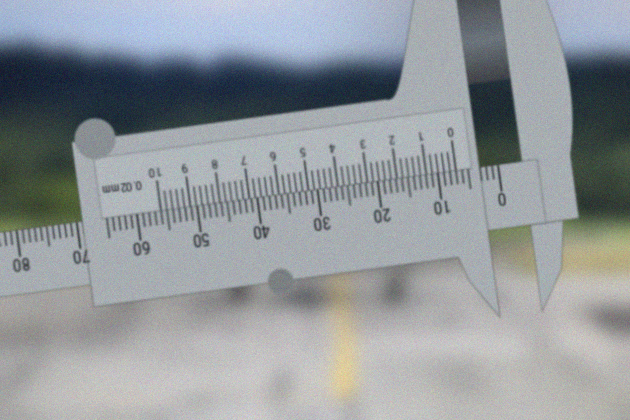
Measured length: 7.0 mm
